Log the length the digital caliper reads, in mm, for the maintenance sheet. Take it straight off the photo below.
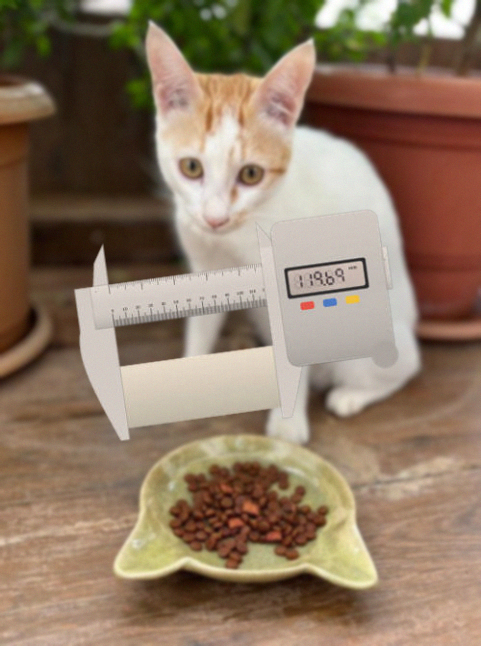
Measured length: 119.69 mm
